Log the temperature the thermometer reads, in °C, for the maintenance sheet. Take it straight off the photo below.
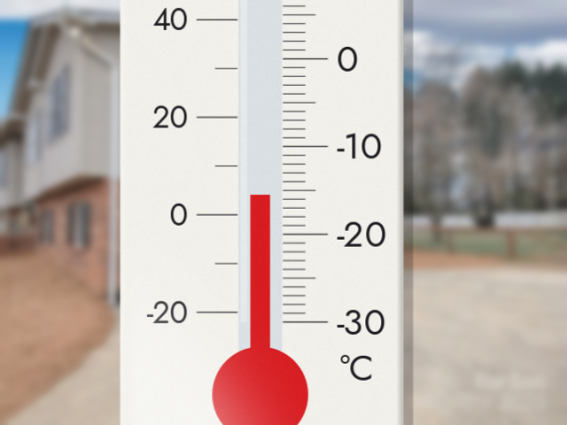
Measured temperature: -15.5 °C
